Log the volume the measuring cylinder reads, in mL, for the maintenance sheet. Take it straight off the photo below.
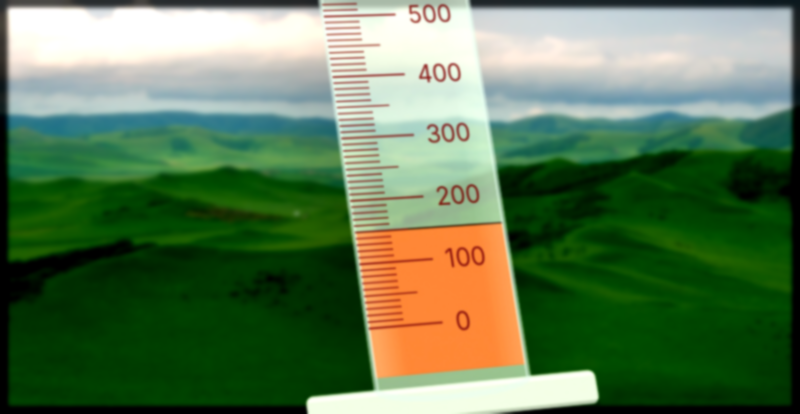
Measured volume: 150 mL
